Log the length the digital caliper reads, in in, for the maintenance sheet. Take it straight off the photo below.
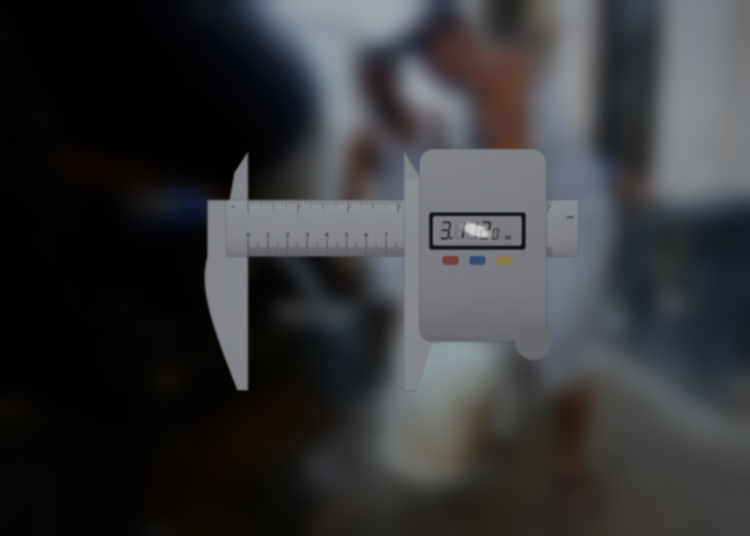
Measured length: 3.1120 in
